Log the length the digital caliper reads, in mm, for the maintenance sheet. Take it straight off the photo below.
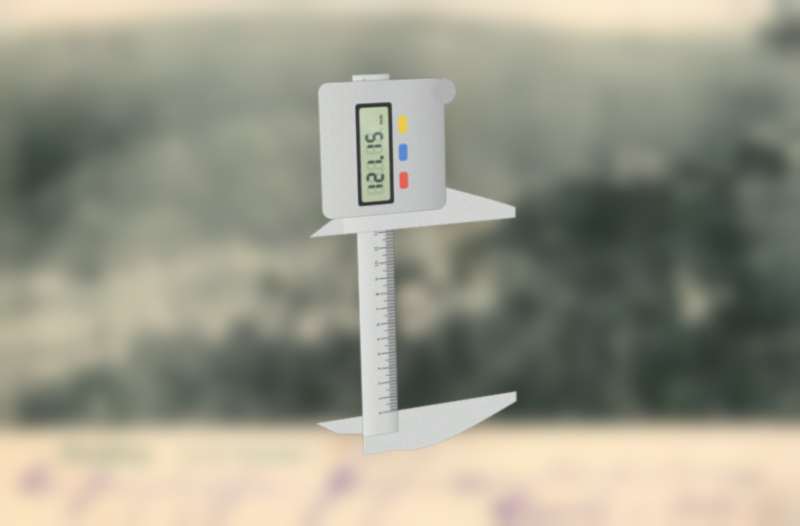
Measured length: 121.15 mm
